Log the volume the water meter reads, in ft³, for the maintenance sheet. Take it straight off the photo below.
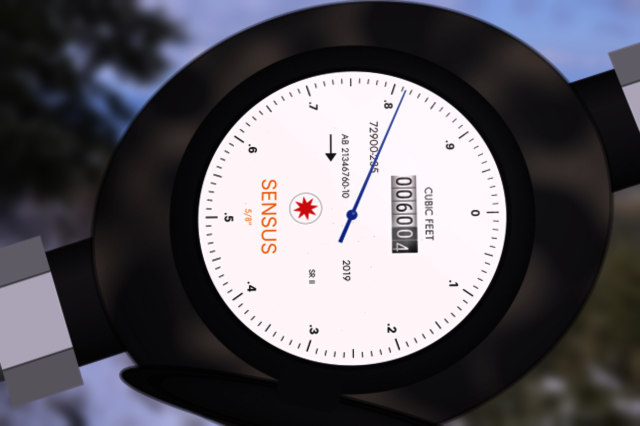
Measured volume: 6003.81 ft³
